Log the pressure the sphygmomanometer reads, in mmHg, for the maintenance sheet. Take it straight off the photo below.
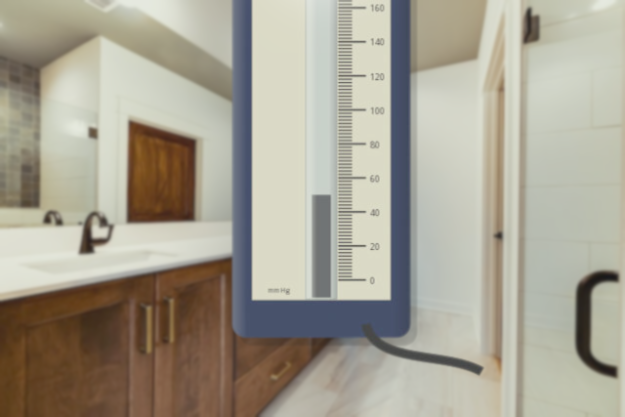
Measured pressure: 50 mmHg
